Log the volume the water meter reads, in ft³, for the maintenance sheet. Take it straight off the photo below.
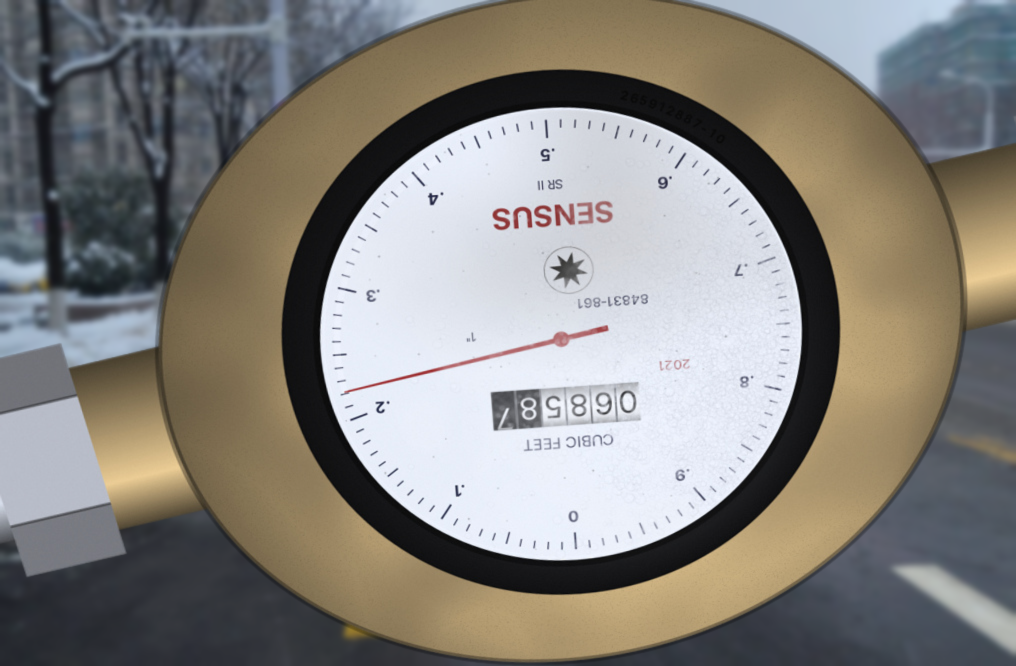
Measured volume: 68587.22 ft³
